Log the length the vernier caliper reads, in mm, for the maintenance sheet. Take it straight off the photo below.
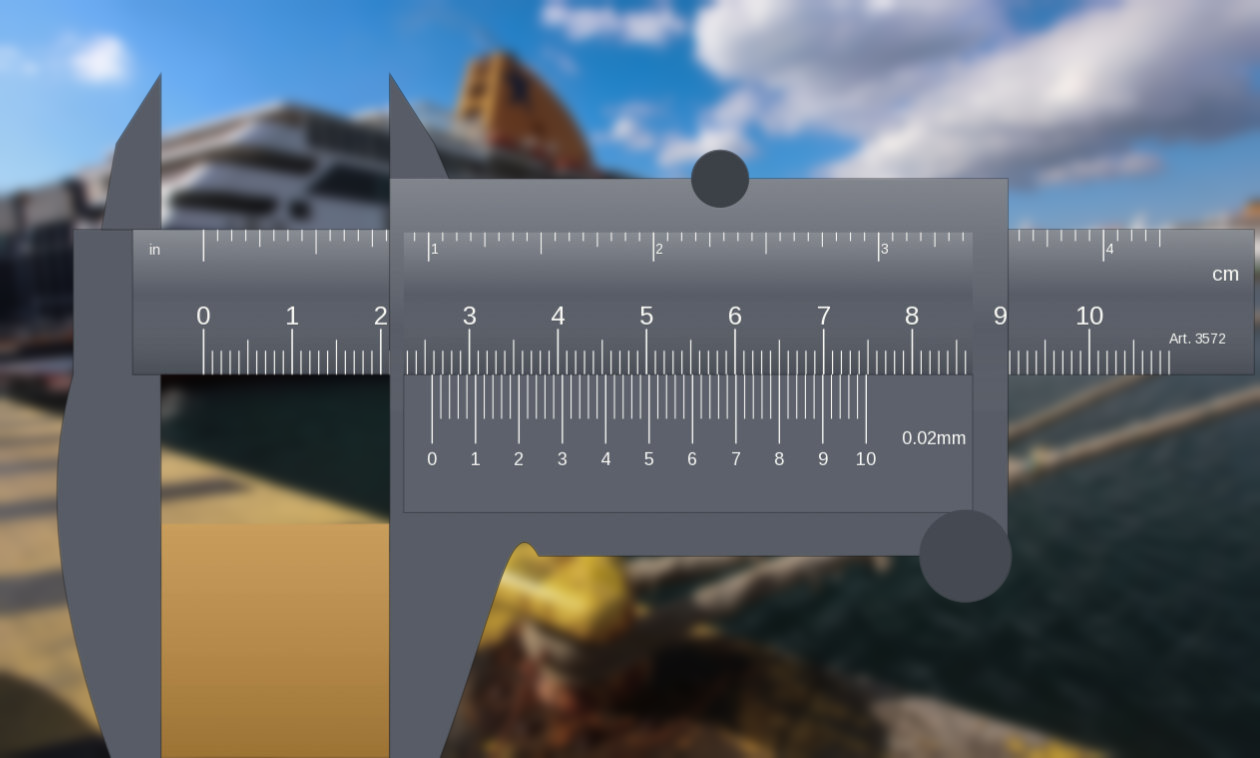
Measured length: 25.8 mm
